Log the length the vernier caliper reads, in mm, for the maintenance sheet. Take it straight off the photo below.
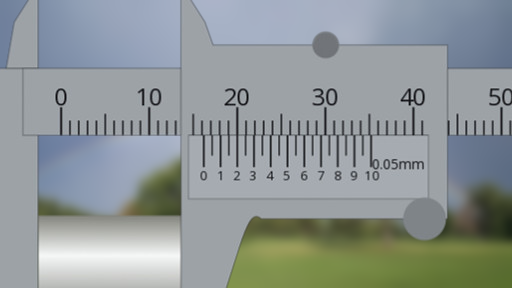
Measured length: 16.2 mm
